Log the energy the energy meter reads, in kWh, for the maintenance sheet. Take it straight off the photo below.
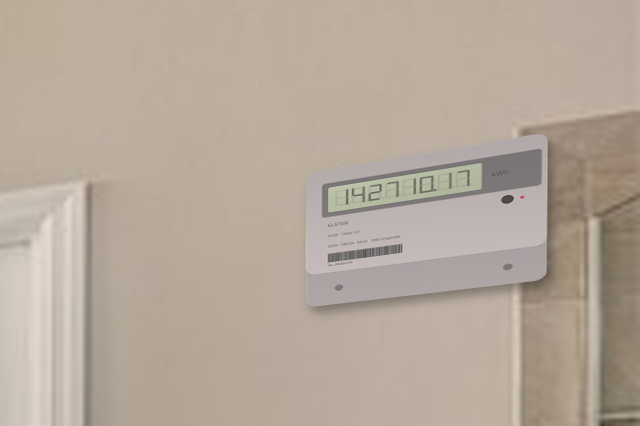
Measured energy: 142710.17 kWh
